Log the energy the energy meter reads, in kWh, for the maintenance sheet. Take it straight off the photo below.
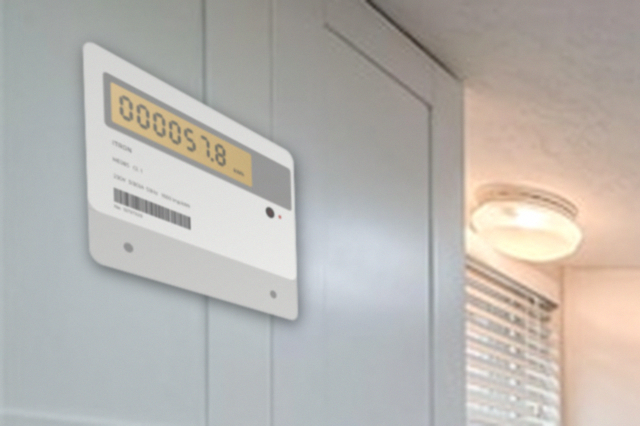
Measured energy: 57.8 kWh
